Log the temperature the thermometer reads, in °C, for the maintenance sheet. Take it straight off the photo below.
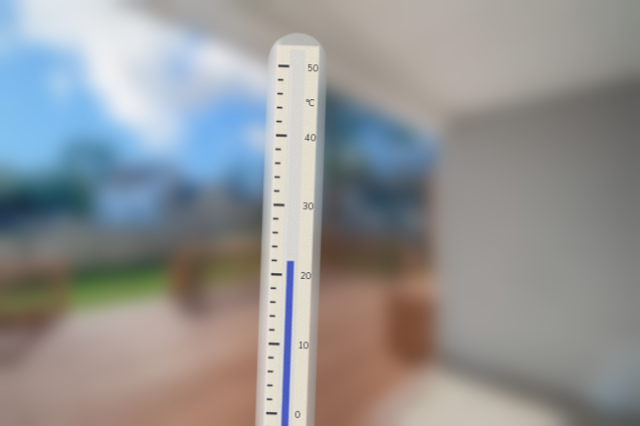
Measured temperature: 22 °C
